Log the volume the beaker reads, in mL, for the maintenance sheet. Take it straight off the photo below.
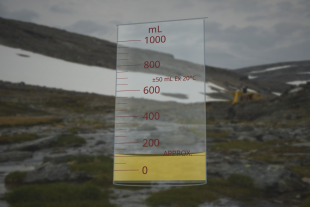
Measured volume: 100 mL
